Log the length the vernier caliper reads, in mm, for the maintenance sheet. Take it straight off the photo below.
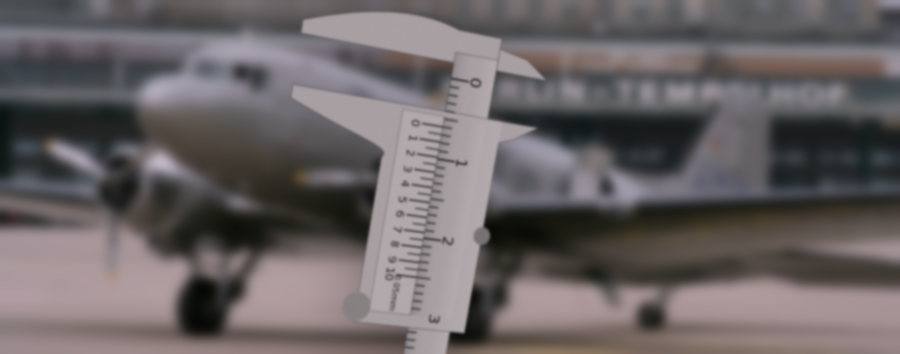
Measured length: 6.0 mm
